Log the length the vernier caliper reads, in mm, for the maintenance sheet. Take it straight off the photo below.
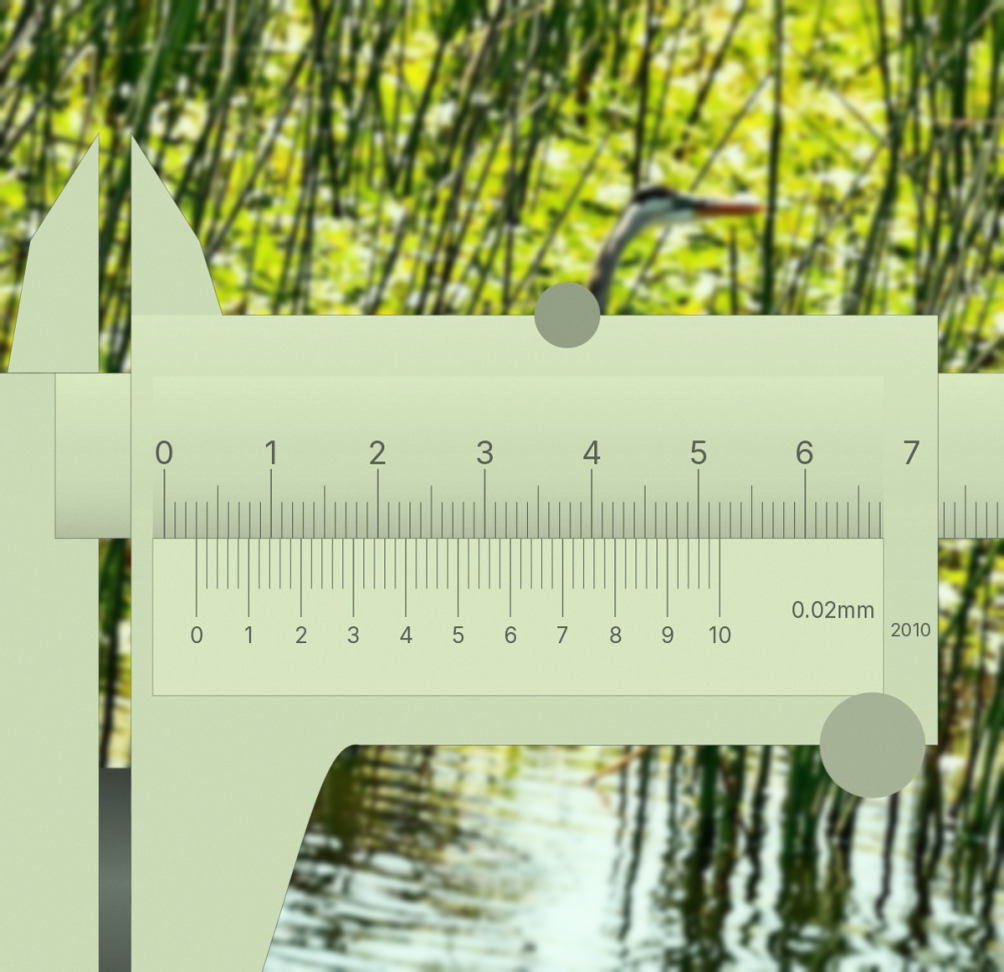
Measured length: 3.0 mm
